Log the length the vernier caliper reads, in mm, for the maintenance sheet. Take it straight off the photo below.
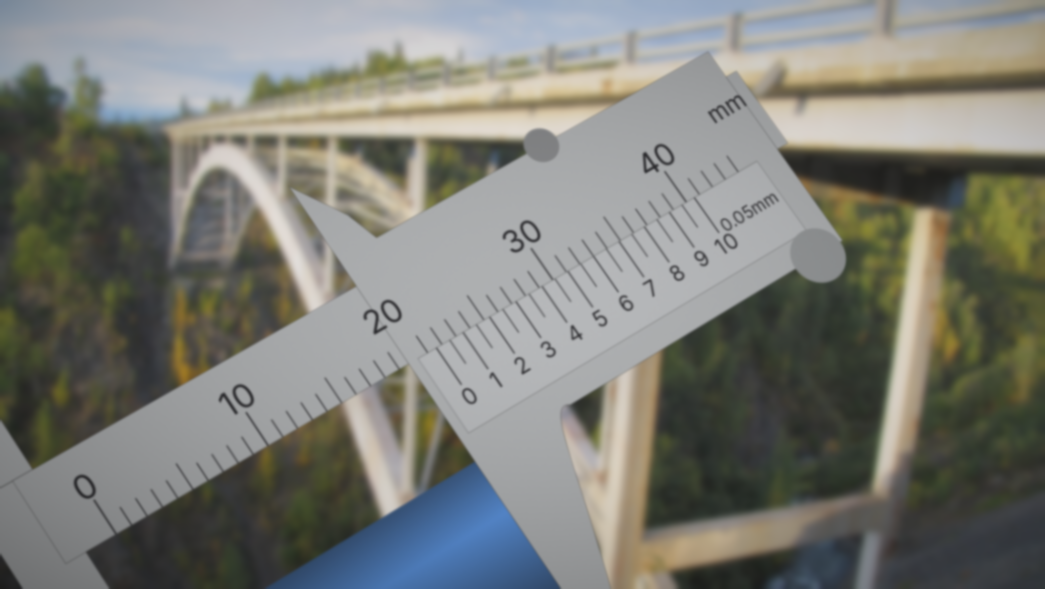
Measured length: 21.6 mm
